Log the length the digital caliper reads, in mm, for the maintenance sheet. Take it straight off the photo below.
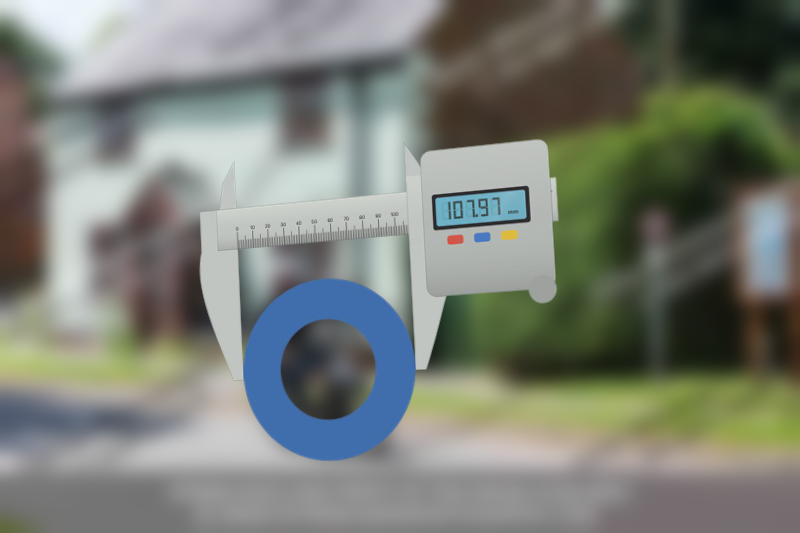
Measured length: 107.97 mm
